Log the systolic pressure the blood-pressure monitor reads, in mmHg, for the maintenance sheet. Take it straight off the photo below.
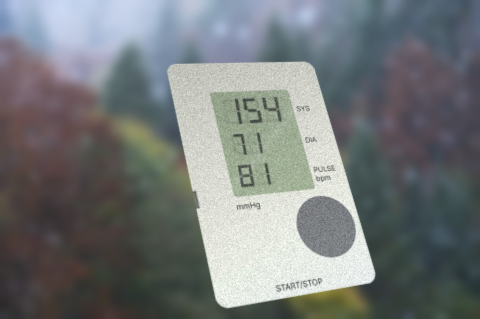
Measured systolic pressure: 154 mmHg
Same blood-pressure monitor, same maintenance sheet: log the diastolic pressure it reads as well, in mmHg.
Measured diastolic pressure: 71 mmHg
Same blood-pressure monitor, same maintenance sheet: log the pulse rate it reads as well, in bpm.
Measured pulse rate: 81 bpm
